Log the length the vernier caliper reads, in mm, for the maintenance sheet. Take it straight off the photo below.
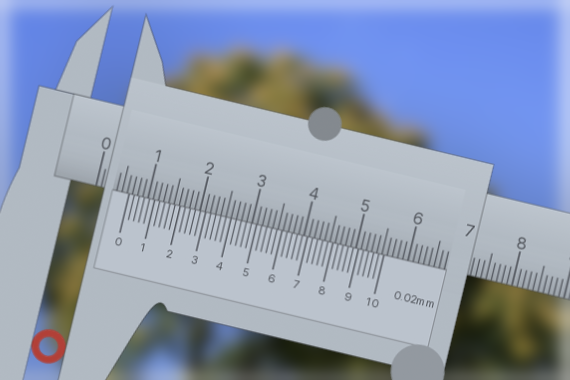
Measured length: 6.4 mm
